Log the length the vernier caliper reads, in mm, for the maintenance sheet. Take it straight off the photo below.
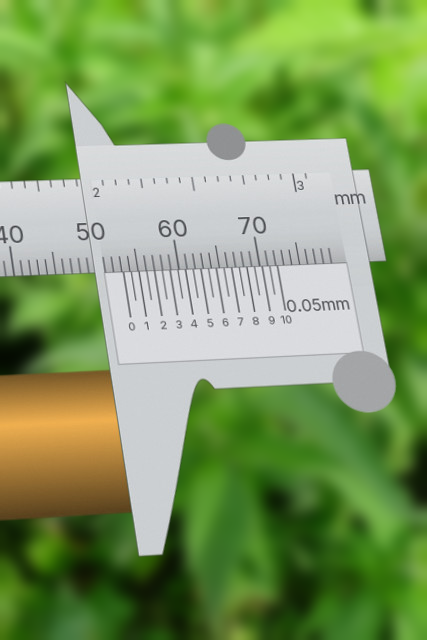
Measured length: 53.2 mm
